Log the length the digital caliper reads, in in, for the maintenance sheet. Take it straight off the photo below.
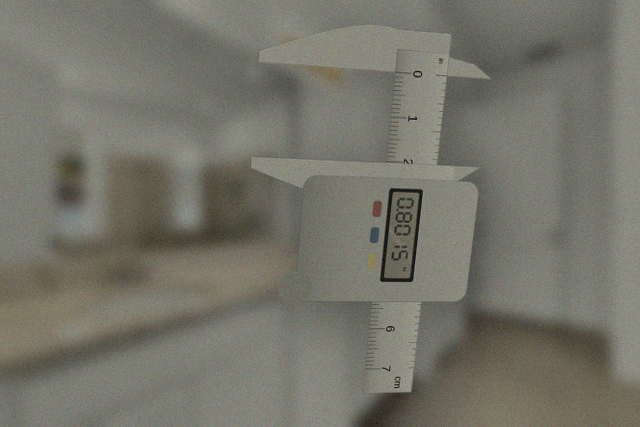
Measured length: 0.8015 in
